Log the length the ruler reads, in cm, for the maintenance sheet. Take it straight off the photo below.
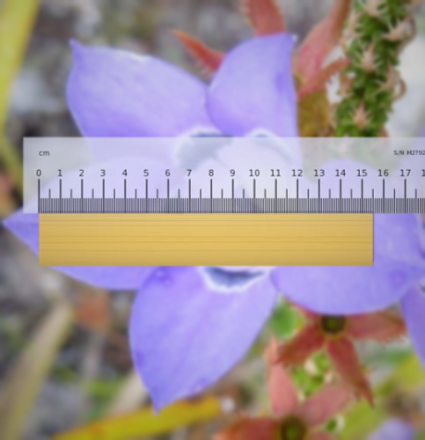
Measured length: 15.5 cm
